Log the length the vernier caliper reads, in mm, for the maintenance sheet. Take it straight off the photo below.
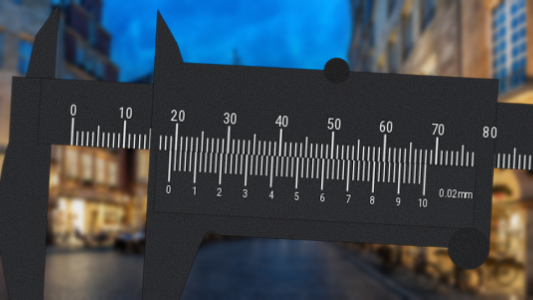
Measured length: 19.0 mm
